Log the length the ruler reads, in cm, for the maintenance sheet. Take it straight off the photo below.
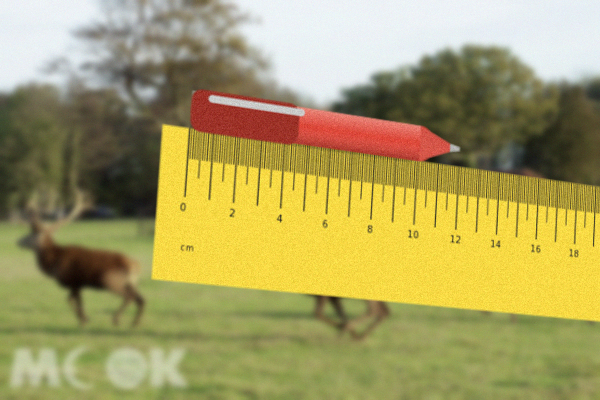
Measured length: 12 cm
